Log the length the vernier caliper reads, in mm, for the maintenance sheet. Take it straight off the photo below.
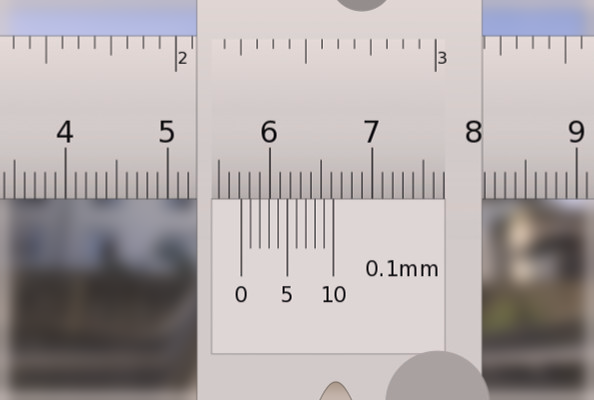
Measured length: 57.2 mm
